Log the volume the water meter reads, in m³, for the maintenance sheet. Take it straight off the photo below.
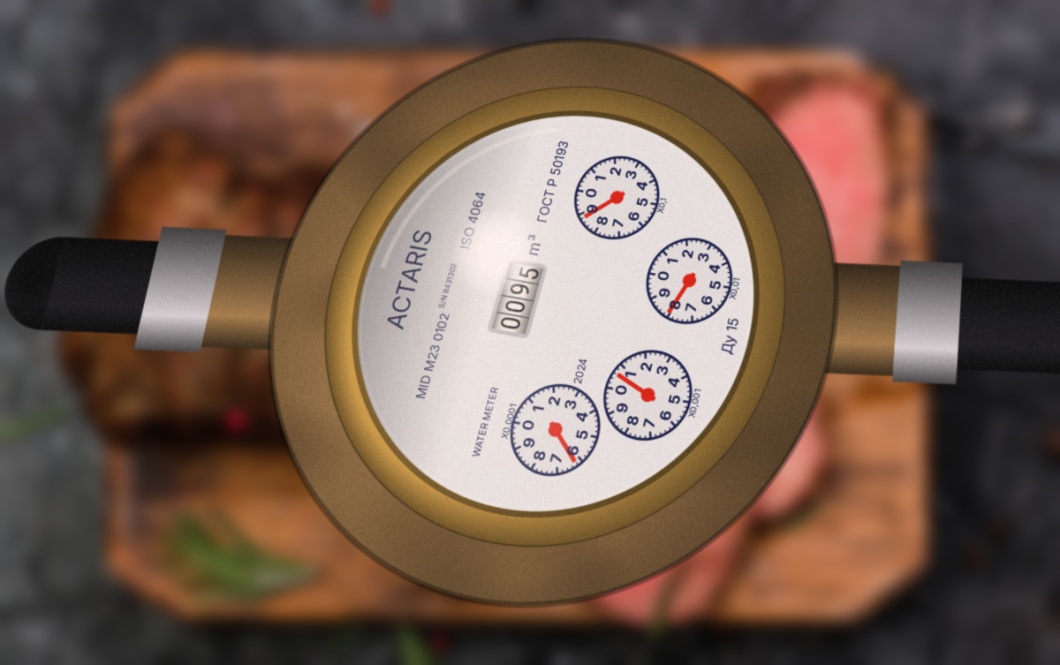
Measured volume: 94.8806 m³
